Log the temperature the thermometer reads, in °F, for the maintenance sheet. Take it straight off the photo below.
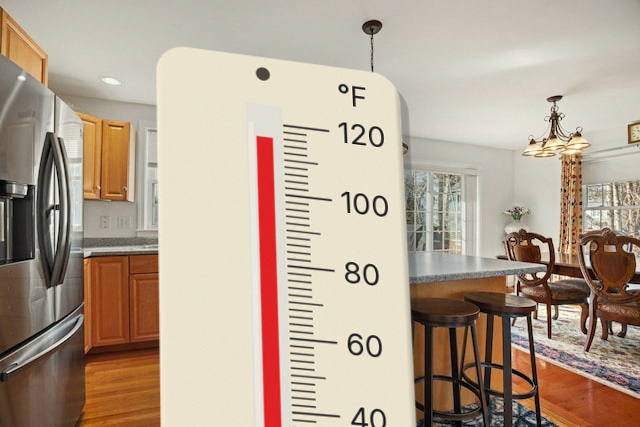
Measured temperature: 116 °F
